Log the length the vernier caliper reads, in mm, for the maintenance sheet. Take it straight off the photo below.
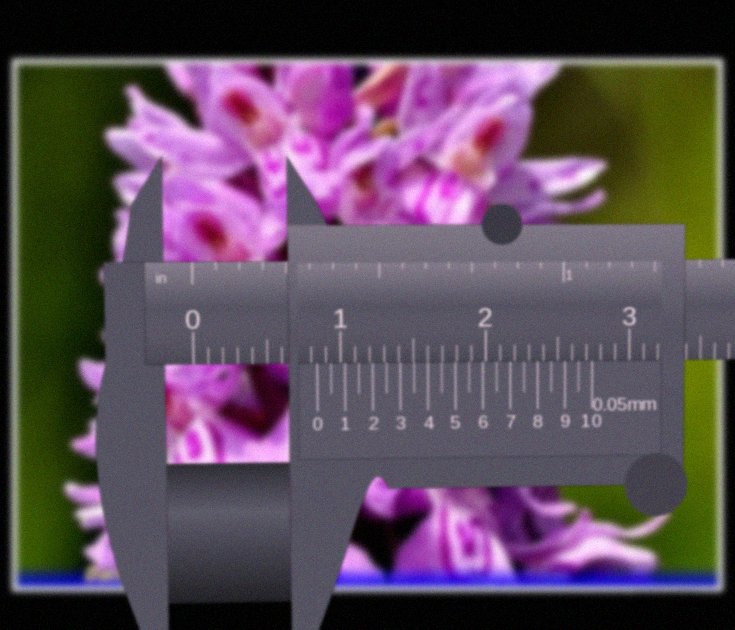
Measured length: 8.4 mm
